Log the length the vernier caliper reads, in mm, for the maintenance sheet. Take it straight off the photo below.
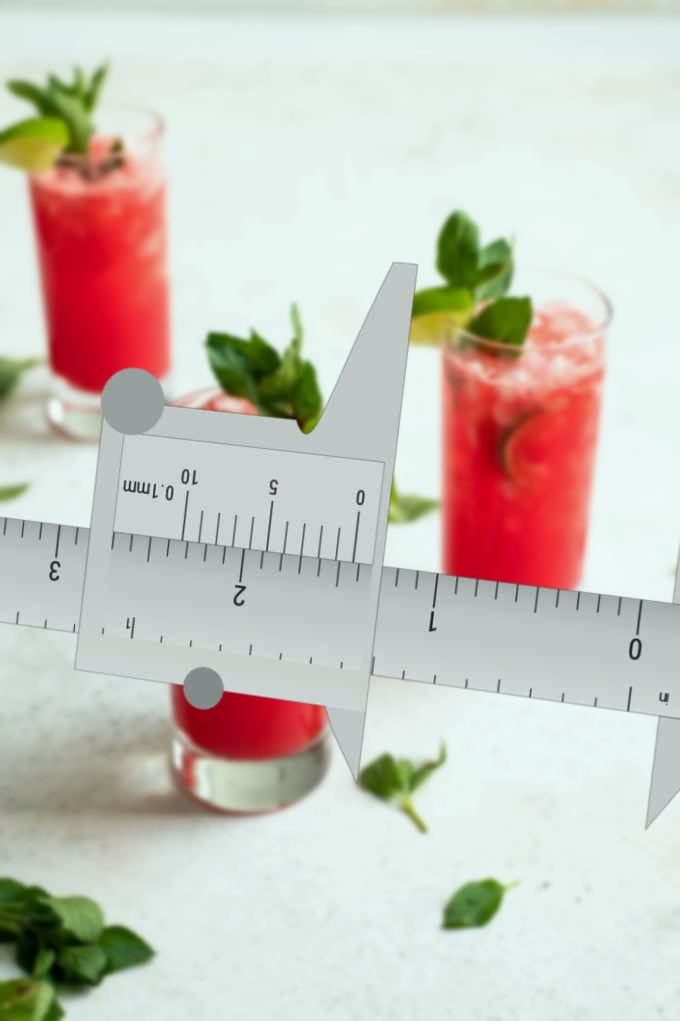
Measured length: 14.3 mm
